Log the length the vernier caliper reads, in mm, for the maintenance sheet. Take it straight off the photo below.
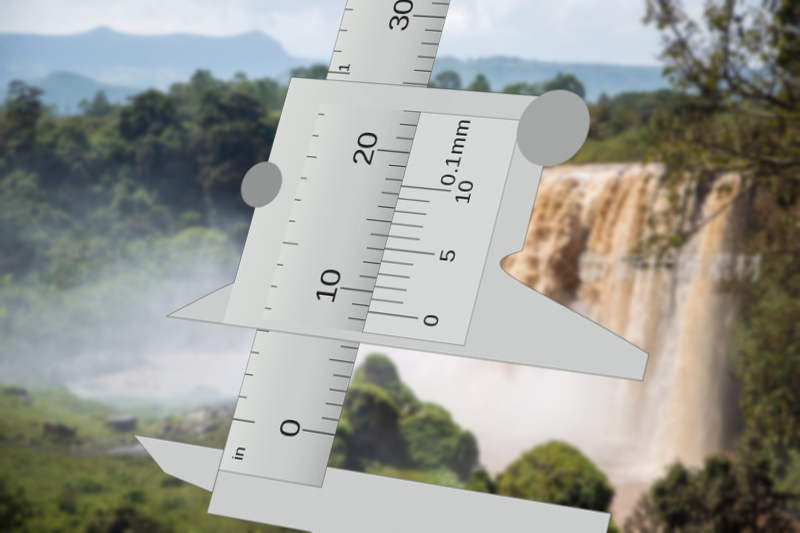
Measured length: 8.6 mm
